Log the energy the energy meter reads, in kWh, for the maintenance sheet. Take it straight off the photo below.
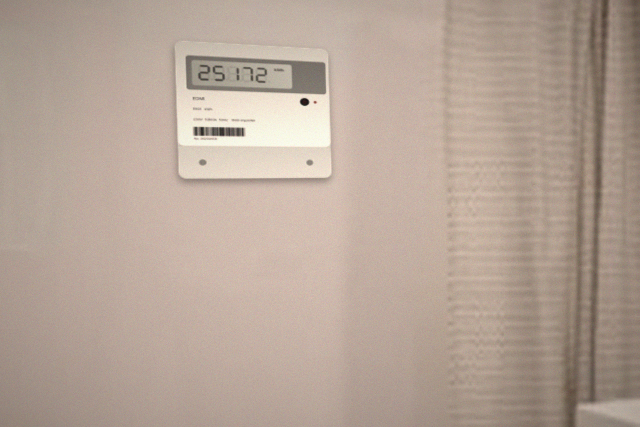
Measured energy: 25172 kWh
